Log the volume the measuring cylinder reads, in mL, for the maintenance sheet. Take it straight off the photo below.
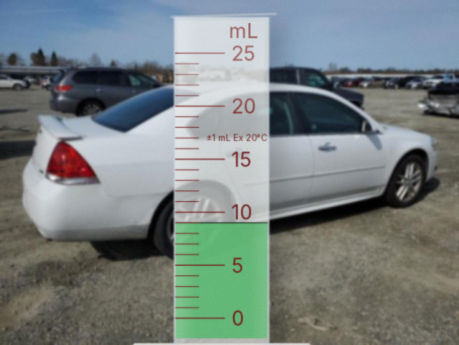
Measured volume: 9 mL
